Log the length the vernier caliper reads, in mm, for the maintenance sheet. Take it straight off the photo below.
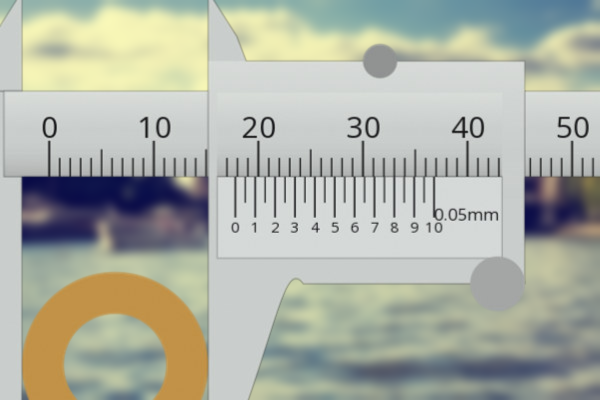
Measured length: 17.8 mm
